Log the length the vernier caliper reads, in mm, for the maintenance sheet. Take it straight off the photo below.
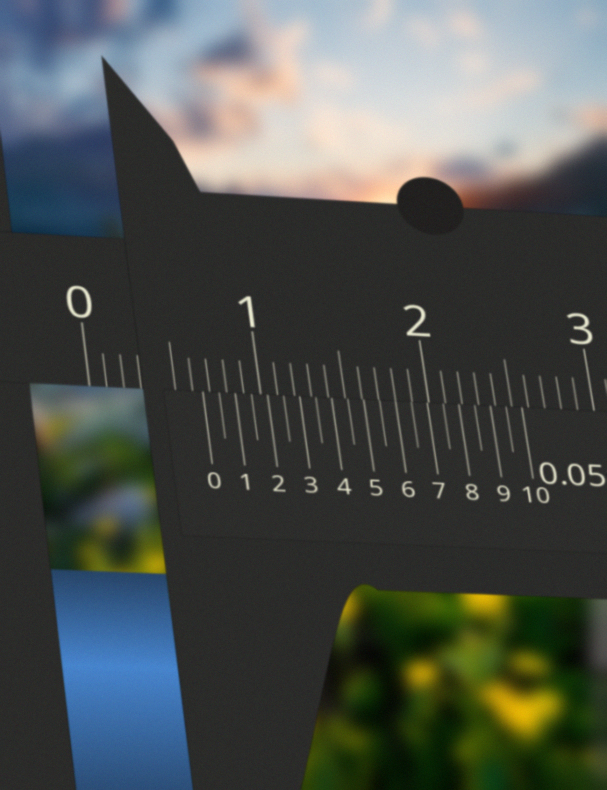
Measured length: 6.6 mm
